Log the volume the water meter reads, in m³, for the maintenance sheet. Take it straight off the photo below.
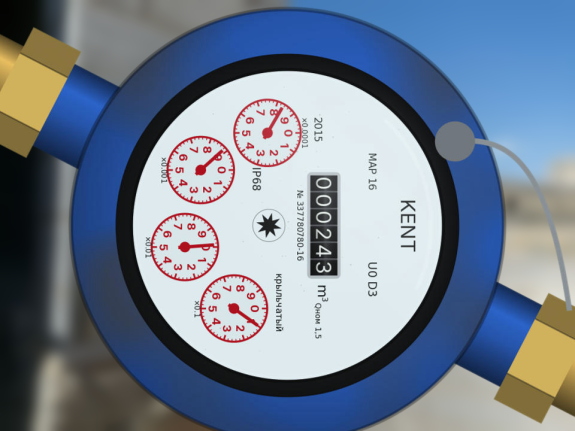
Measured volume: 243.0988 m³
